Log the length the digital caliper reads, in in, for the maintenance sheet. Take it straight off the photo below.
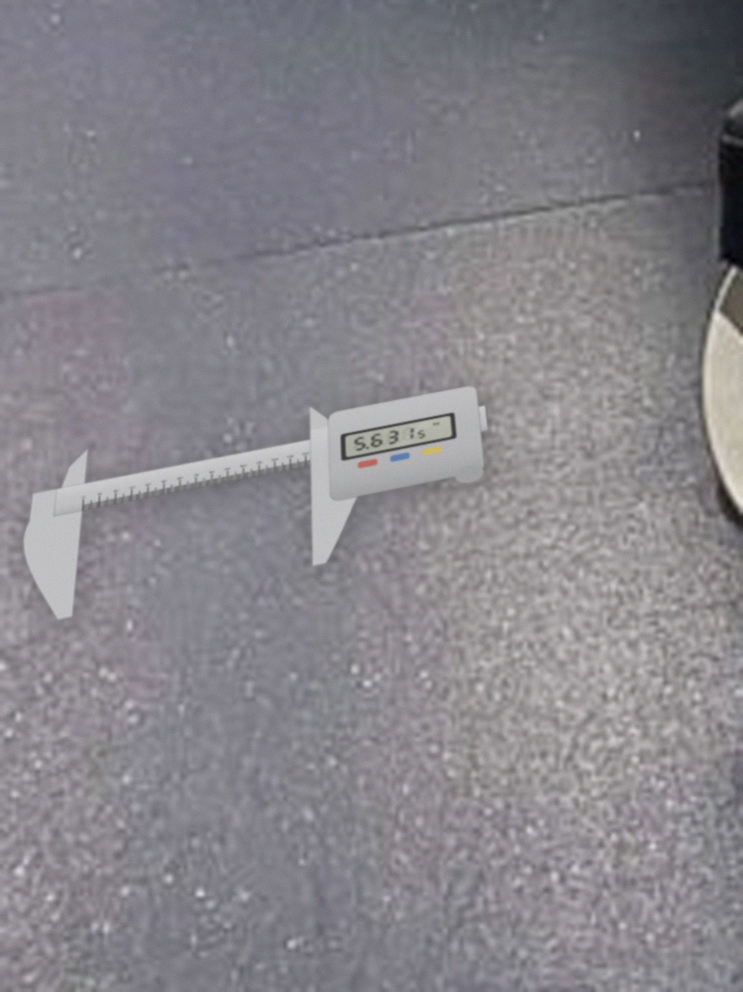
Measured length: 5.6315 in
